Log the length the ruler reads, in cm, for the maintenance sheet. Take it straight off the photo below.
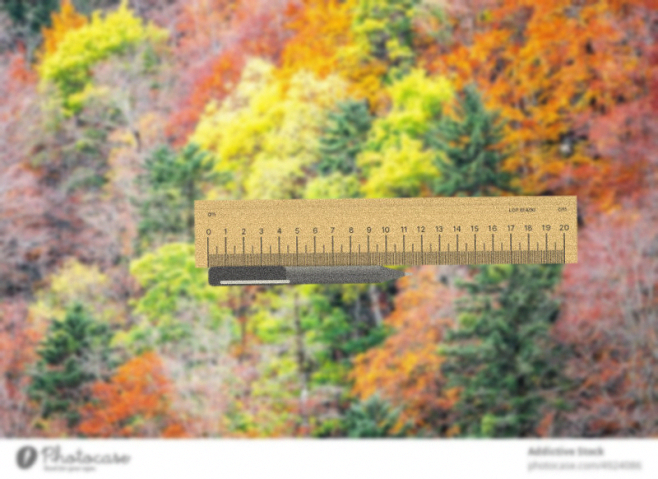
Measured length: 11.5 cm
